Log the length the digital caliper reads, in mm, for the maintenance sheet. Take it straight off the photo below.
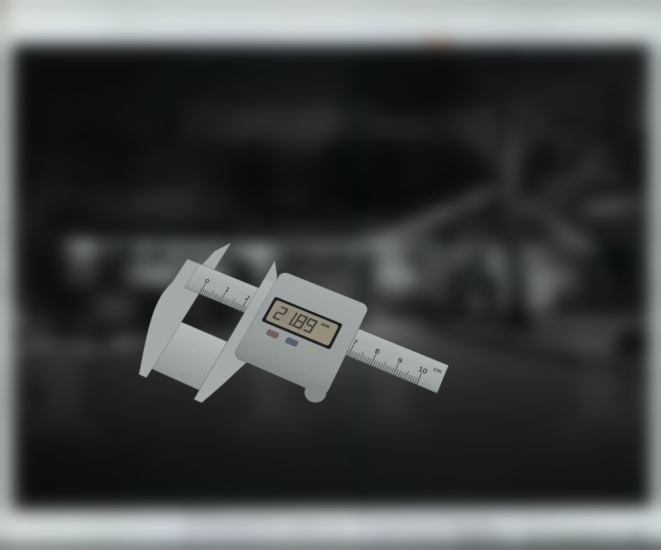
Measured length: 21.89 mm
